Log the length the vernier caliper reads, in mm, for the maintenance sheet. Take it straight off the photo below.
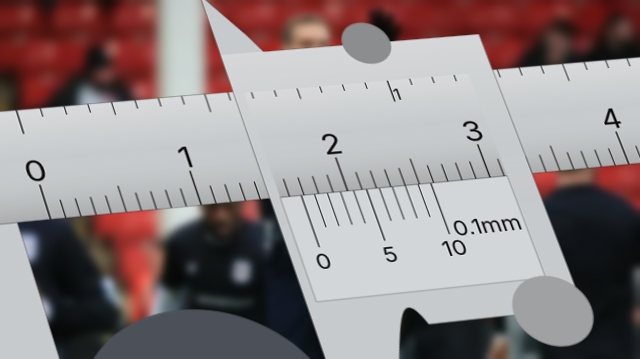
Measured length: 16.8 mm
